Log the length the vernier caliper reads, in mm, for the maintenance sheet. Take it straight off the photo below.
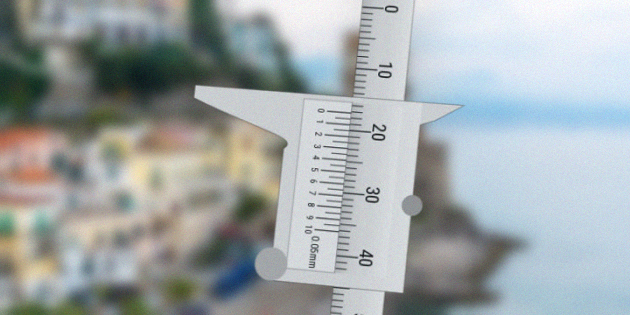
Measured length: 17.2 mm
